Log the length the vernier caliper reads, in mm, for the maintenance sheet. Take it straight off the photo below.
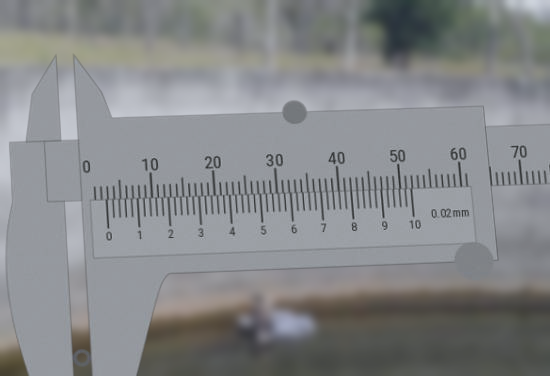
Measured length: 2.8 mm
